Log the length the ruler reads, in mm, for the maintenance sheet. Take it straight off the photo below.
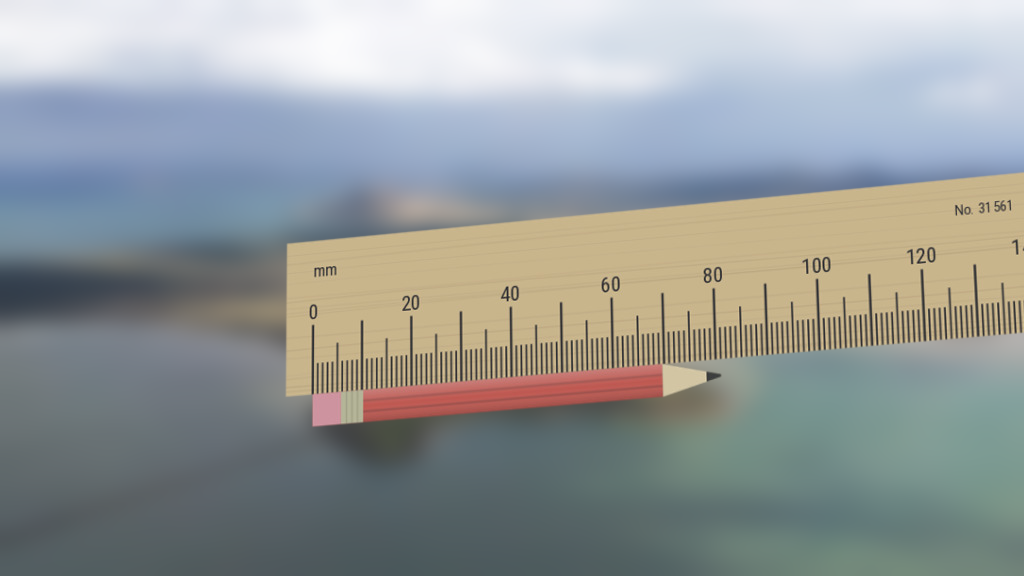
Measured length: 81 mm
